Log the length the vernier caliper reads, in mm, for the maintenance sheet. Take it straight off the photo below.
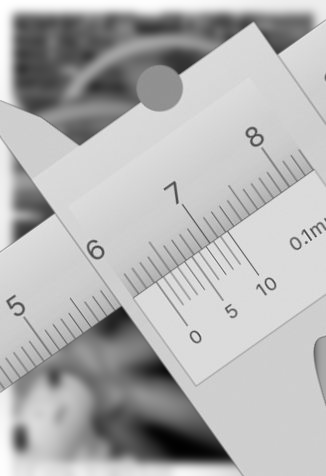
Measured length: 63.2 mm
